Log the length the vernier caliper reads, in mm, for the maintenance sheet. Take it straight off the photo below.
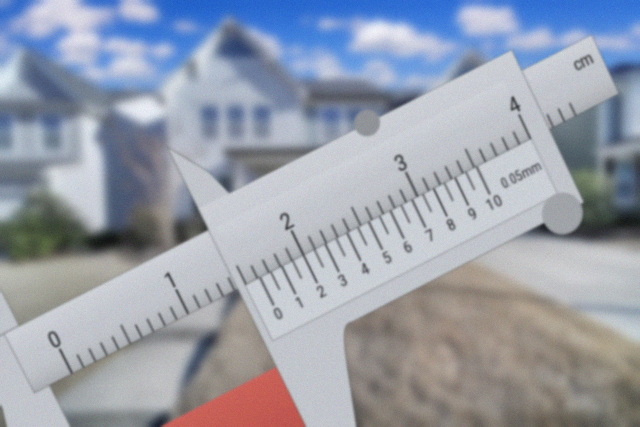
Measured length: 16.2 mm
